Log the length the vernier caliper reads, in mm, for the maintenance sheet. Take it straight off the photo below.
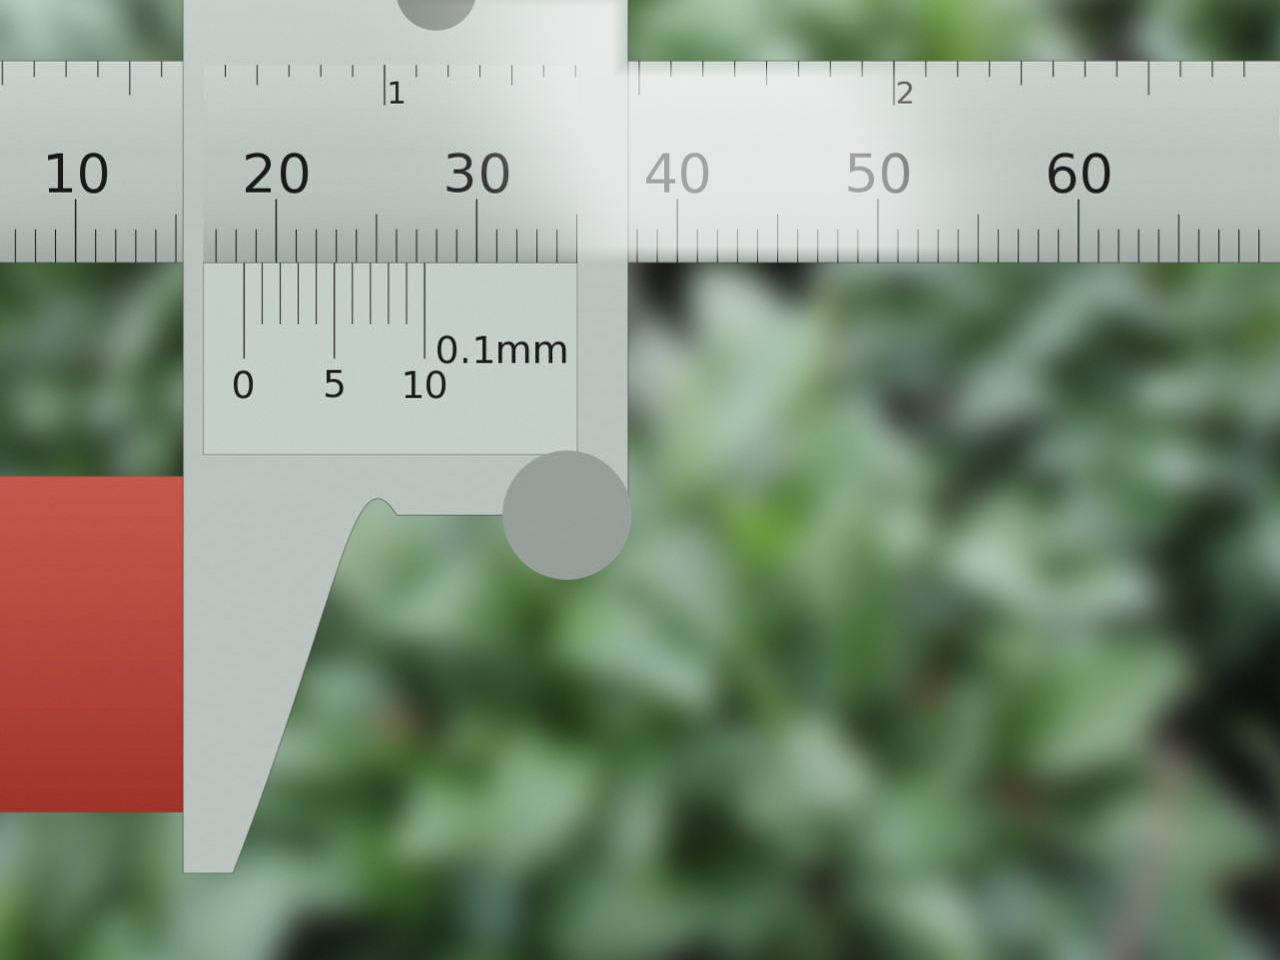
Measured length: 18.4 mm
